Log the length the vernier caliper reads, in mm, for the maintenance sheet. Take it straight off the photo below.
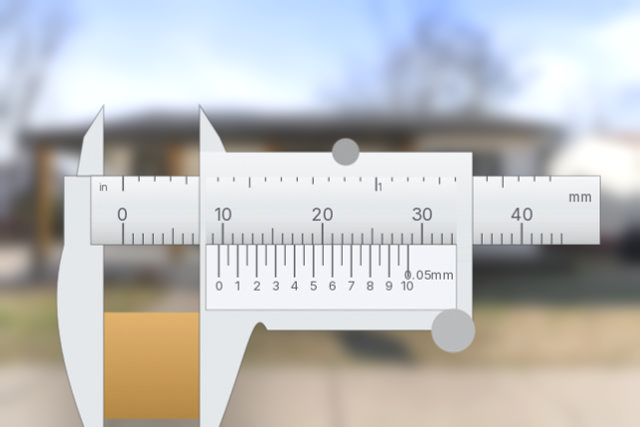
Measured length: 9.6 mm
